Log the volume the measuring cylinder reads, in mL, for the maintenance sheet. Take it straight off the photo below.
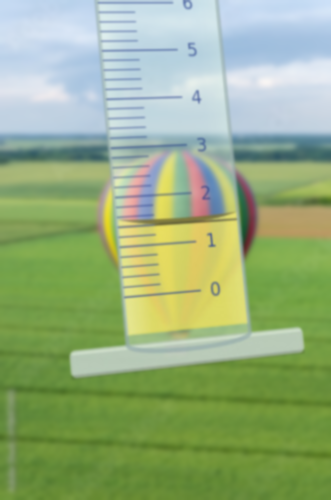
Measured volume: 1.4 mL
